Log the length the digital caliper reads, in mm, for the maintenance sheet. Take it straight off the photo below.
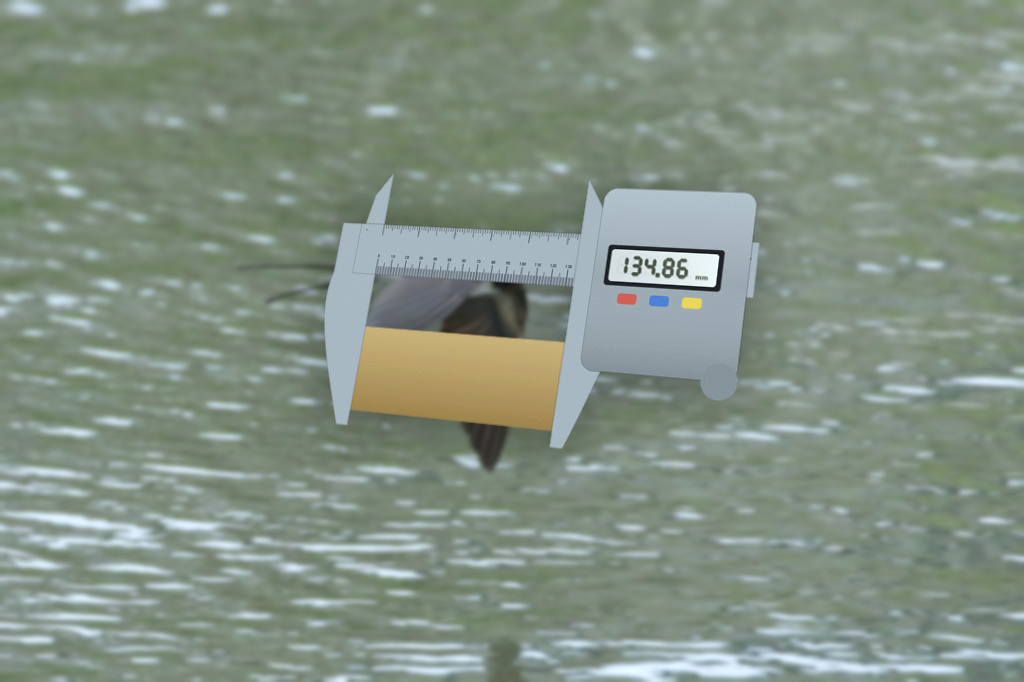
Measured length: 134.86 mm
